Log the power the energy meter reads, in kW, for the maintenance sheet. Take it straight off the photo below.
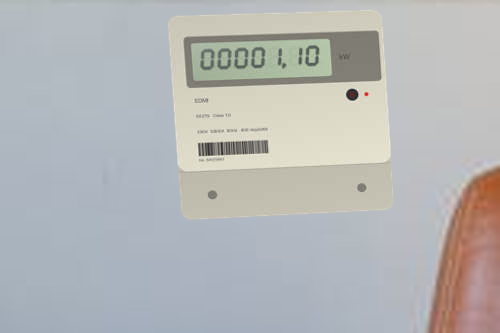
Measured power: 1.10 kW
